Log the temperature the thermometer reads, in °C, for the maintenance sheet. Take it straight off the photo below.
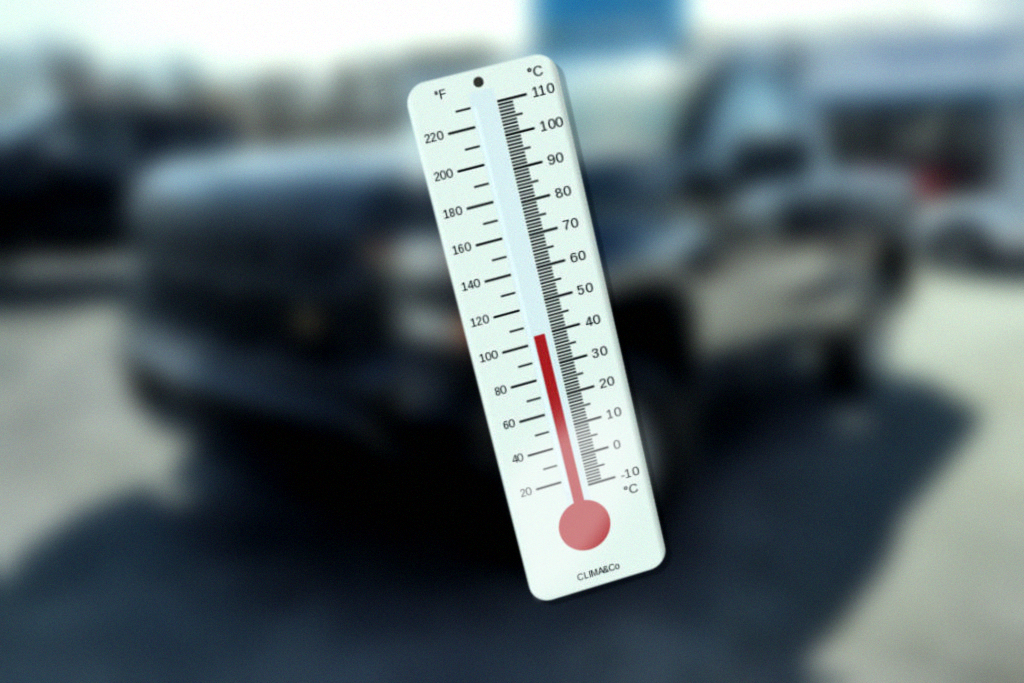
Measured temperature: 40 °C
